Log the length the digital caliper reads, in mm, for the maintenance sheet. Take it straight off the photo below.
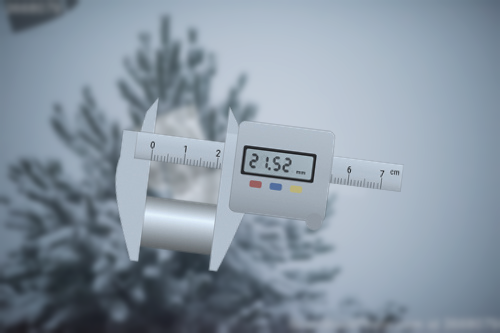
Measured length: 21.52 mm
